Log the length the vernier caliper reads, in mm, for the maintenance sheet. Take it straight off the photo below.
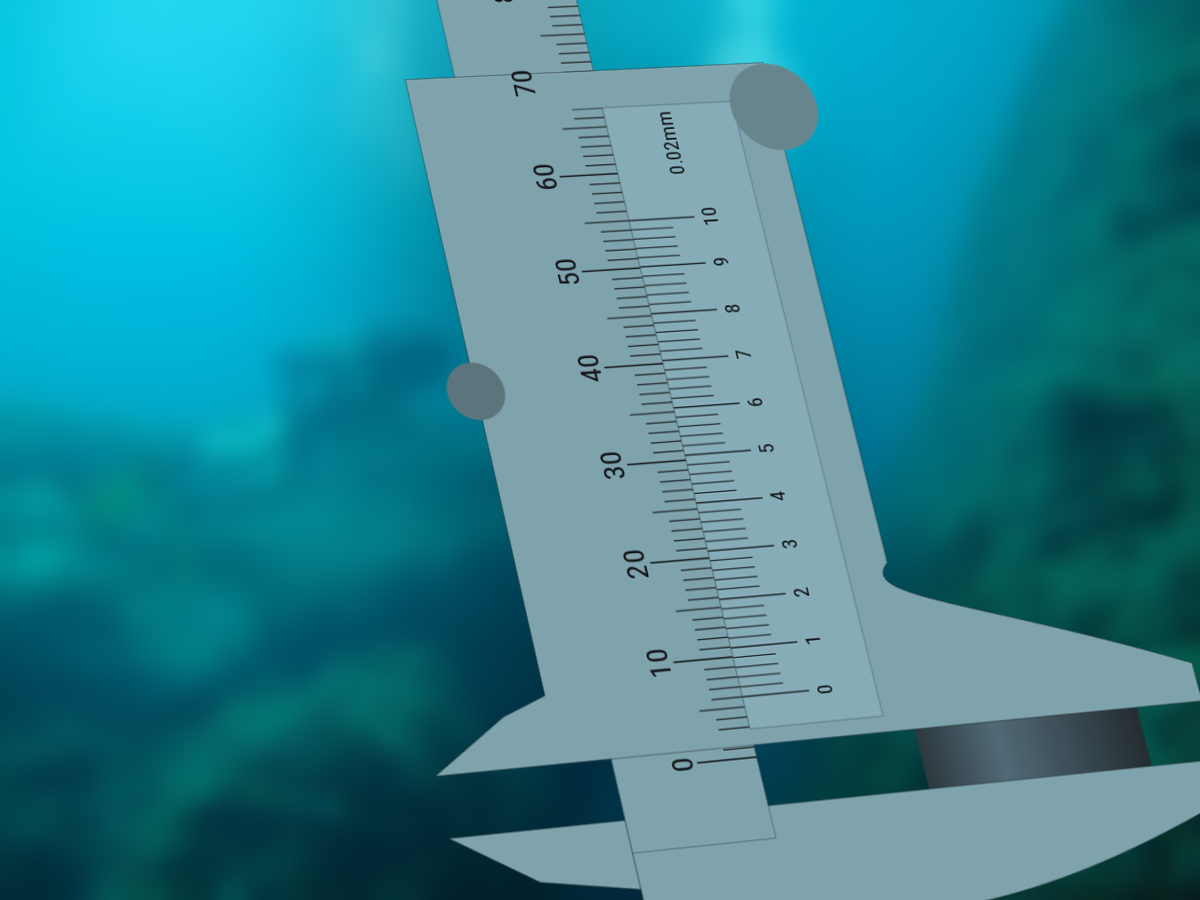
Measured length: 6.0 mm
